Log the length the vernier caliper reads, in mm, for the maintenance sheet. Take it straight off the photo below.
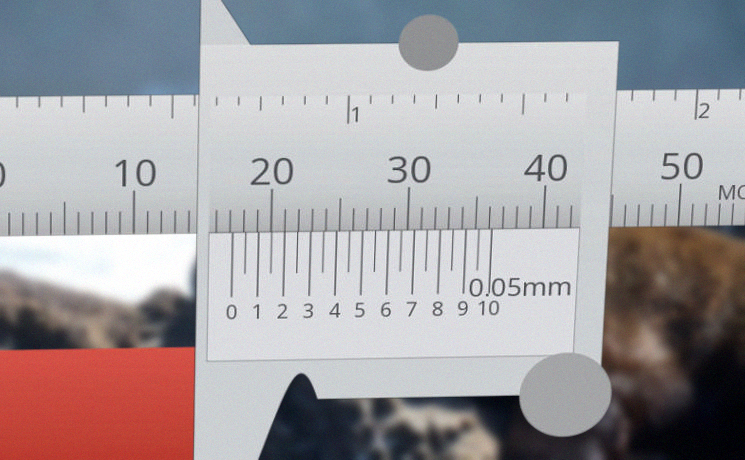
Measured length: 17.2 mm
